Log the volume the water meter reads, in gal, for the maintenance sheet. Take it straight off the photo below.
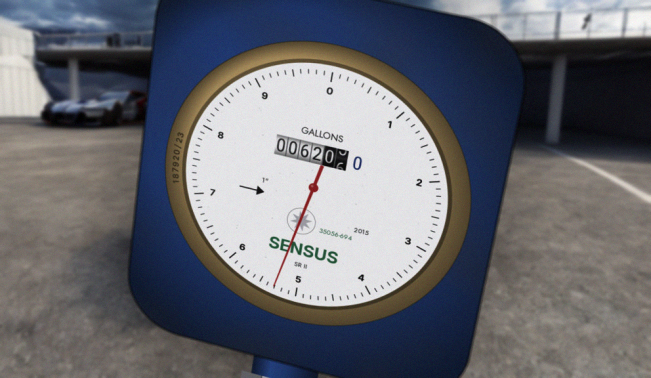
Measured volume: 62055.3 gal
